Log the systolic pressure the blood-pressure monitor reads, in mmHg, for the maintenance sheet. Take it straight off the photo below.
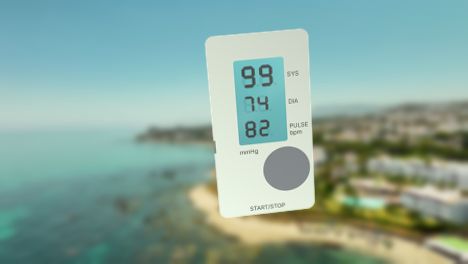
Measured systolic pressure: 99 mmHg
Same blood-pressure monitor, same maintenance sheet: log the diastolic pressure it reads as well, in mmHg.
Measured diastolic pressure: 74 mmHg
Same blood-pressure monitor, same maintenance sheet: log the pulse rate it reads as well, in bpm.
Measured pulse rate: 82 bpm
